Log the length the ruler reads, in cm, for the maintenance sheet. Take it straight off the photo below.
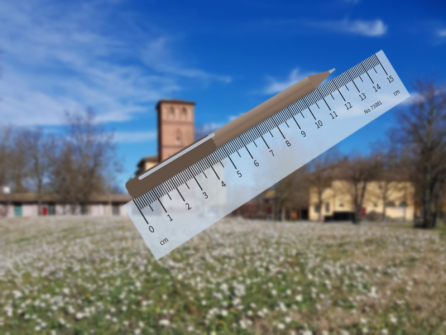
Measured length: 12.5 cm
